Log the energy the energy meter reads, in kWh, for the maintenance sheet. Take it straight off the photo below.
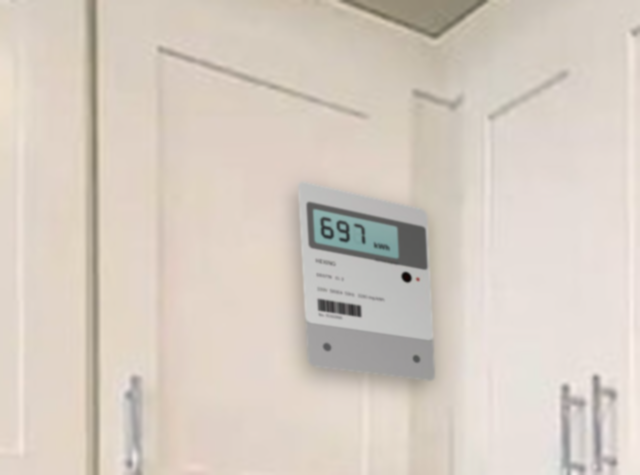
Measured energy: 697 kWh
